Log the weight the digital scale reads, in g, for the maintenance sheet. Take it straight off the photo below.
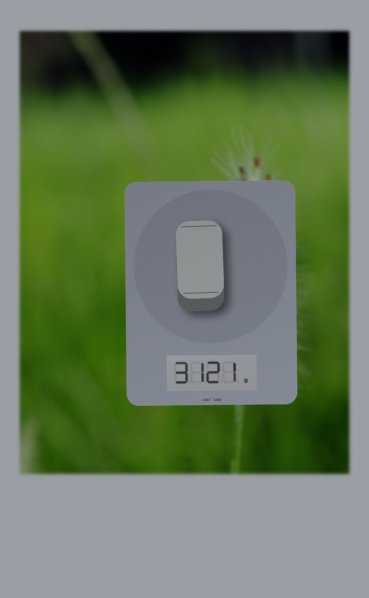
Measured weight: 3121 g
